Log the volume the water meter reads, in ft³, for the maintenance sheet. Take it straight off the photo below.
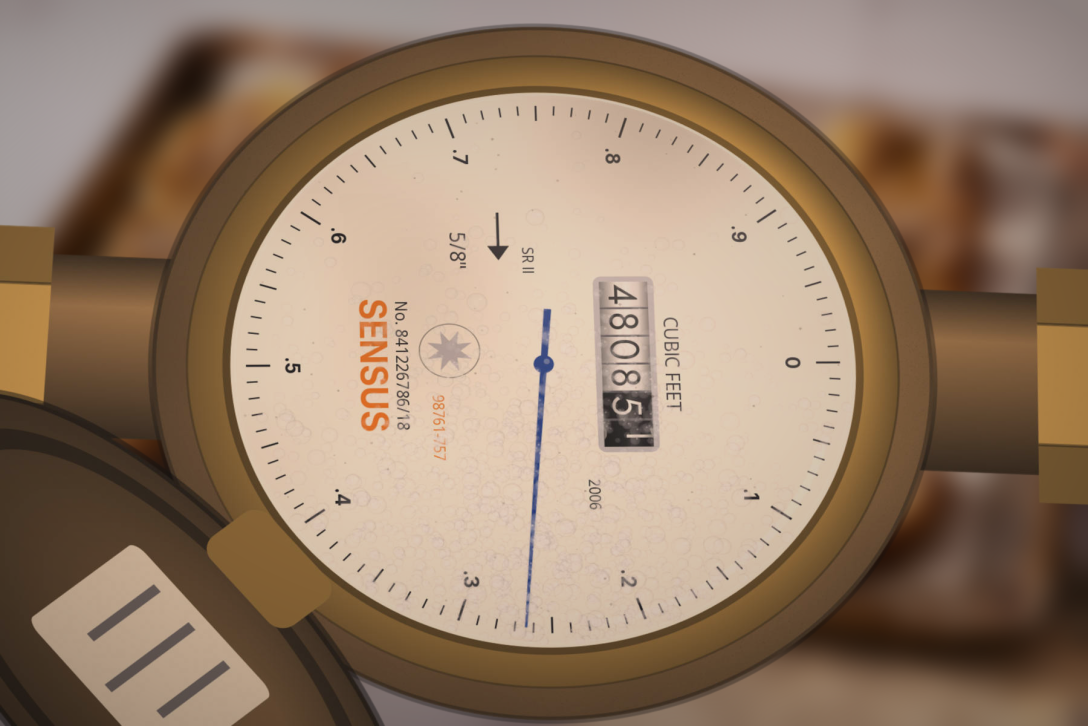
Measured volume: 480851.26 ft³
